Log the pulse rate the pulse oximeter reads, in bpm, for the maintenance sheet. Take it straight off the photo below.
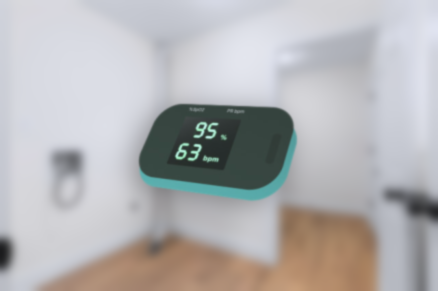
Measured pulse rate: 63 bpm
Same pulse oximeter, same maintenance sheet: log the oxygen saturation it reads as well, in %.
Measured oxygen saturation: 95 %
